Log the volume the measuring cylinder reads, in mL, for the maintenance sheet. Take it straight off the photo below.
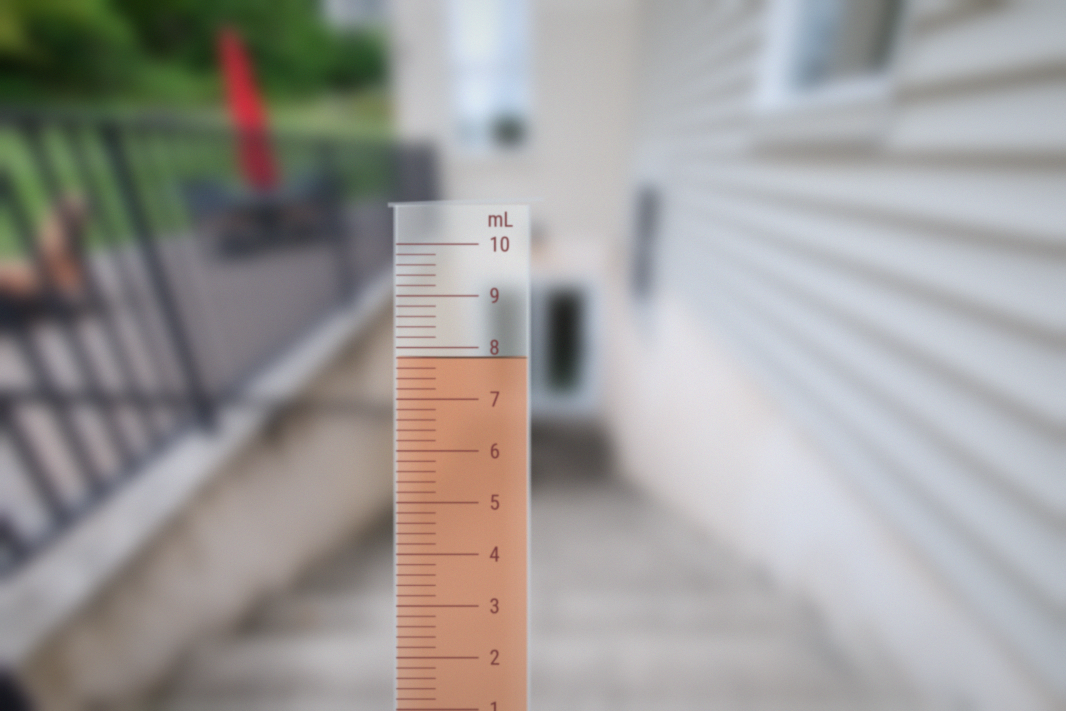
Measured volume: 7.8 mL
